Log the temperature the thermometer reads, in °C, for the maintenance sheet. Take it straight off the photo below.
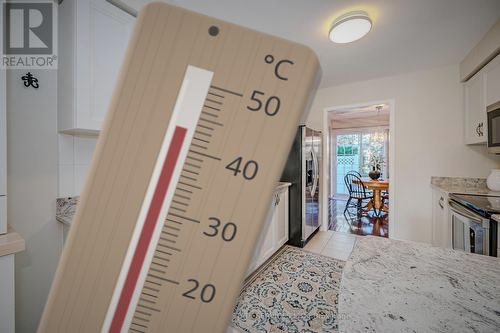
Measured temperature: 43 °C
